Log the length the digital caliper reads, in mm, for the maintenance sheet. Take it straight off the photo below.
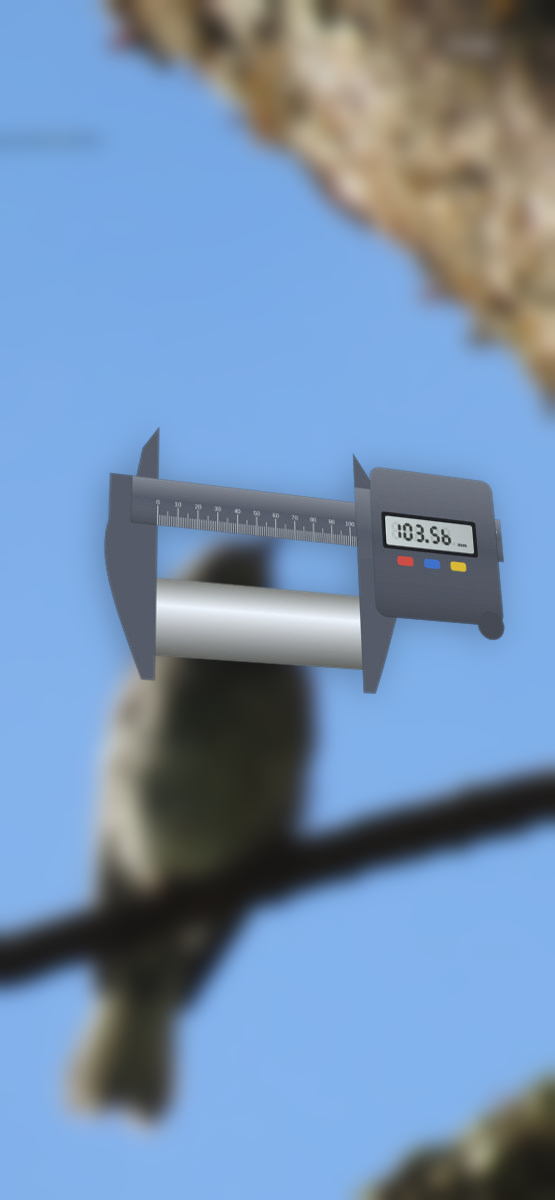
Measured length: 103.56 mm
